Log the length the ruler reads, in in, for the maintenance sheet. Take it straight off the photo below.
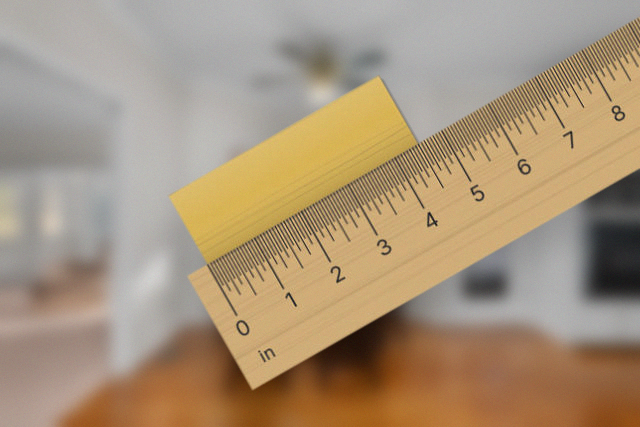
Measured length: 4.5 in
